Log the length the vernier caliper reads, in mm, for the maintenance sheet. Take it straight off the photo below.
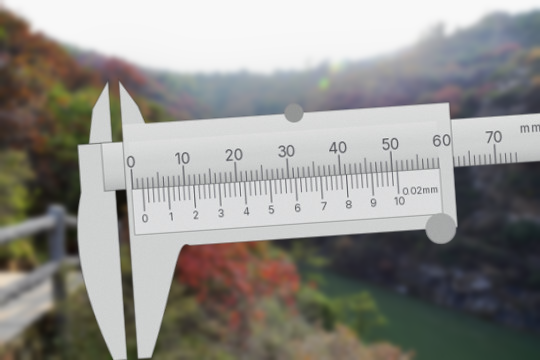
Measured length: 2.0 mm
